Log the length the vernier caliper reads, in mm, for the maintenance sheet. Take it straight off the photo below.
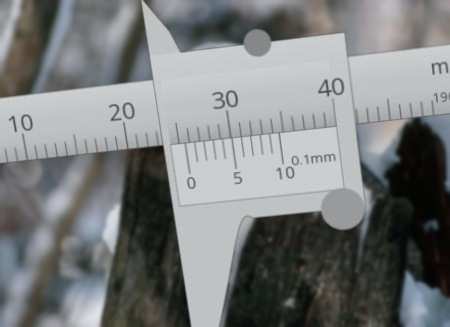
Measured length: 25.6 mm
